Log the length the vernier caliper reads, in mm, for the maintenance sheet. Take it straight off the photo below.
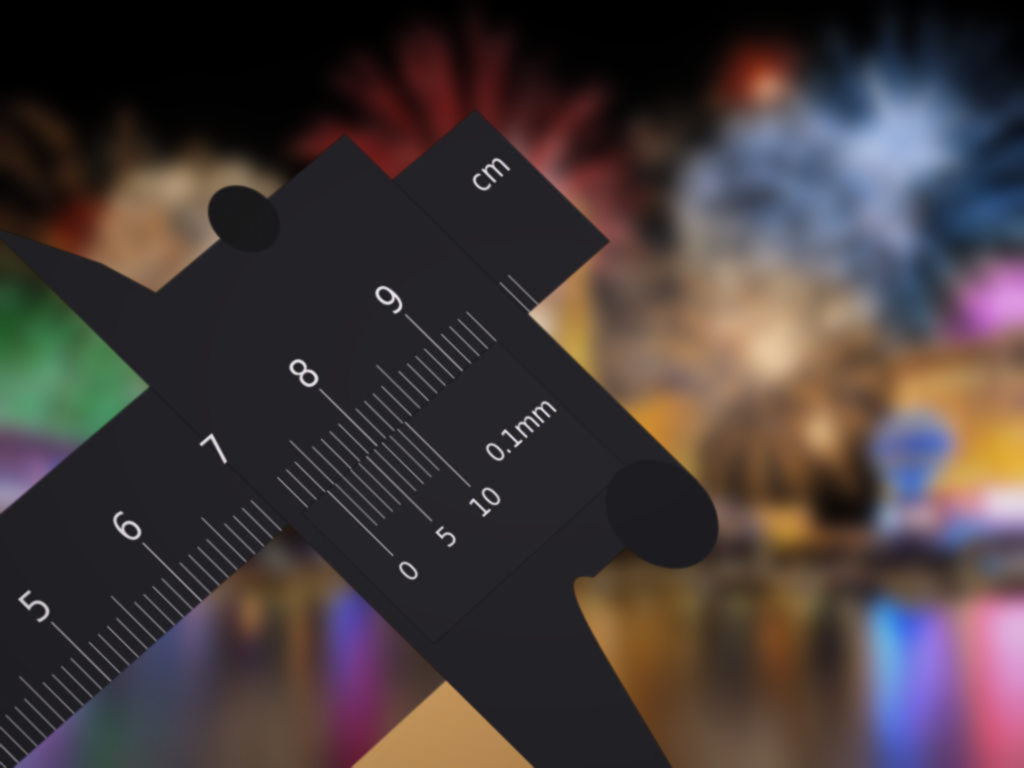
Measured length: 74.2 mm
